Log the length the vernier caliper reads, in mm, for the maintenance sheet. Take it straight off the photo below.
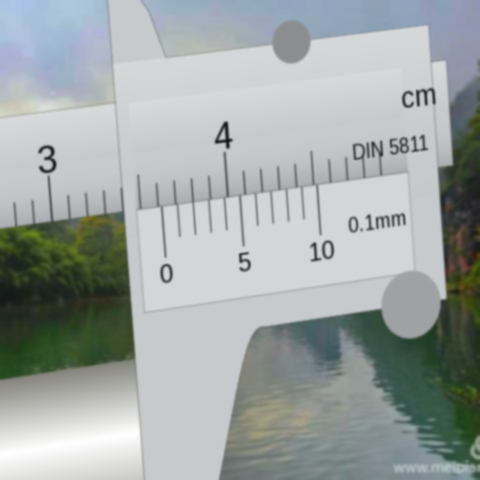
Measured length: 36.2 mm
